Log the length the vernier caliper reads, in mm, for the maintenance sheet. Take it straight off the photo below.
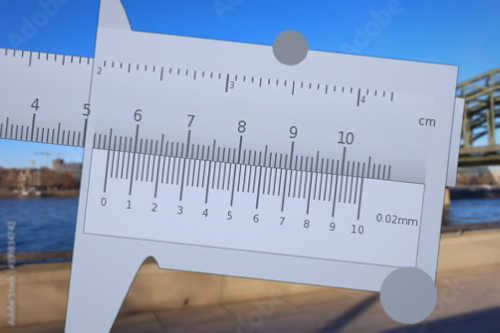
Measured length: 55.0 mm
